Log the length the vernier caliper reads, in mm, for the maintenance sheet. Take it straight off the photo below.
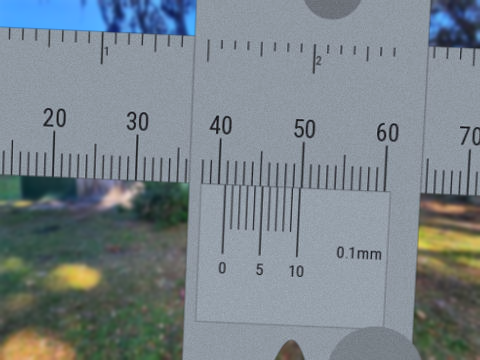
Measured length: 40.8 mm
